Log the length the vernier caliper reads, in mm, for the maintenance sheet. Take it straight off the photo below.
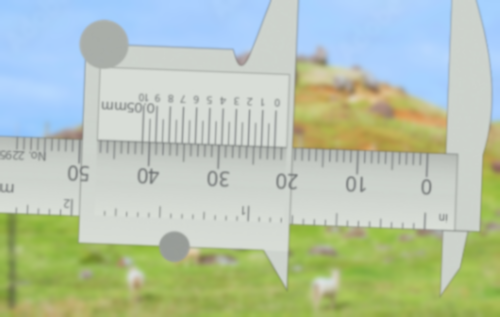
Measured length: 22.0 mm
